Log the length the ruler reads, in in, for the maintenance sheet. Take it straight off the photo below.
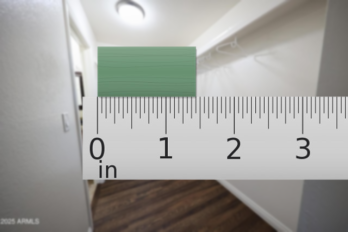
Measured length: 1.4375 in
